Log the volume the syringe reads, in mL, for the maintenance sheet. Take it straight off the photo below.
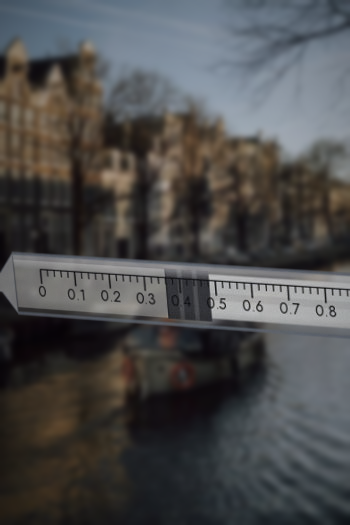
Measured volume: 0.36 mL
